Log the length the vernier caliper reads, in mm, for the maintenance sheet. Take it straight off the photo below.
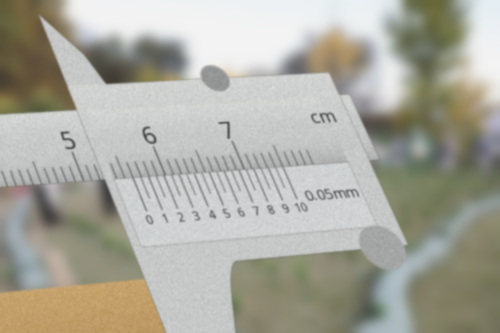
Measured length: 56.0 mm
